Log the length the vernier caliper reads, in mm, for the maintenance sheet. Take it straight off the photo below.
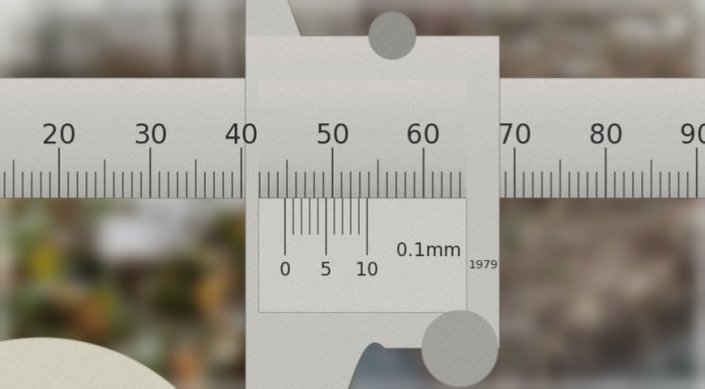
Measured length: 44.8 mm
